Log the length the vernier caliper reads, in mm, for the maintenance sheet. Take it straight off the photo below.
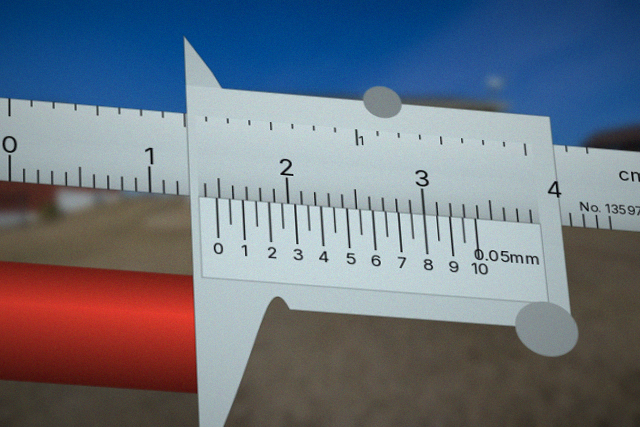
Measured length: 14.8 mm
